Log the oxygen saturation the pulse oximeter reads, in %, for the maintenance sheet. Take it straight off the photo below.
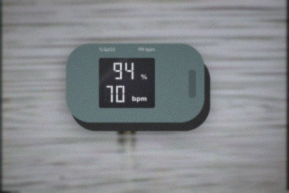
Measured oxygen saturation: 94 %
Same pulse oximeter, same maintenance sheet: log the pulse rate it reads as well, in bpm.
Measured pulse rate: 70 bpm
